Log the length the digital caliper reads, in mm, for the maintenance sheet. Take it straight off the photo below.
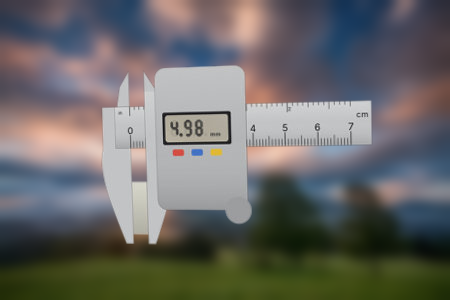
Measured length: 4.98 mm
